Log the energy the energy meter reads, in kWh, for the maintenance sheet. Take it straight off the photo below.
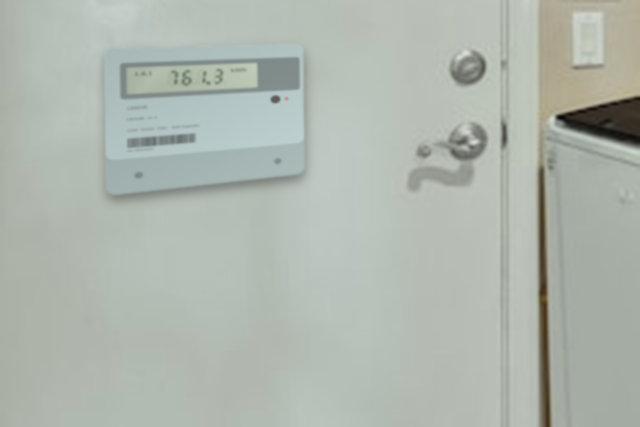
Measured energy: 761.3 kWh
